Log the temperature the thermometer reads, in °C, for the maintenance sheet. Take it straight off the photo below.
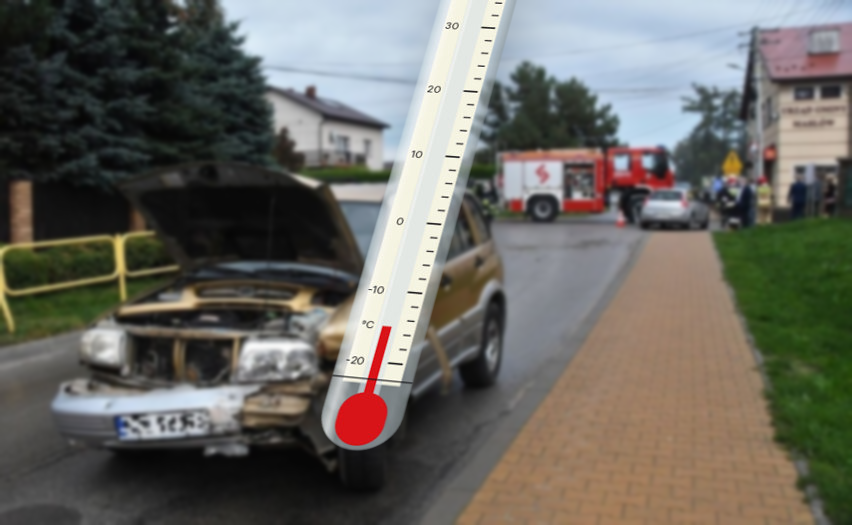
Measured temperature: -15 °C
